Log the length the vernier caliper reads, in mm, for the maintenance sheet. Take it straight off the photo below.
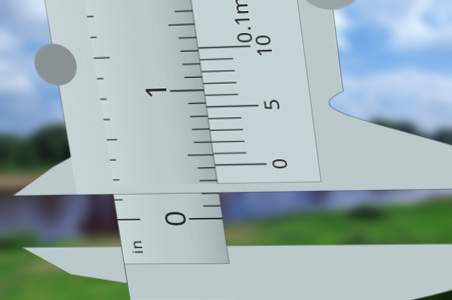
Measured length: 4.2 mm
